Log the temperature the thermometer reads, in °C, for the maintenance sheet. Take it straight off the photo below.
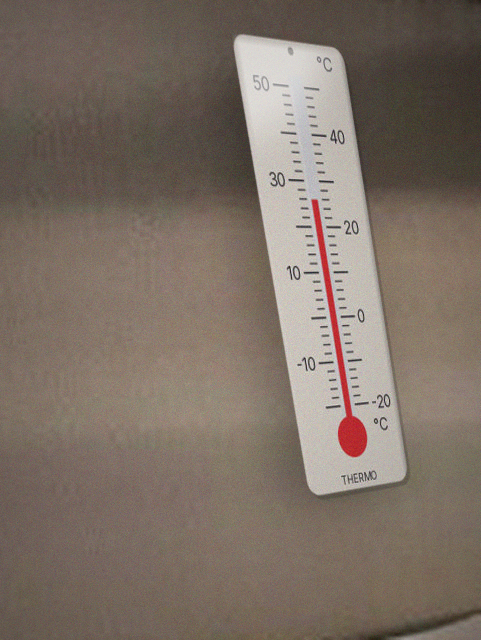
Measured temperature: 26 °C
